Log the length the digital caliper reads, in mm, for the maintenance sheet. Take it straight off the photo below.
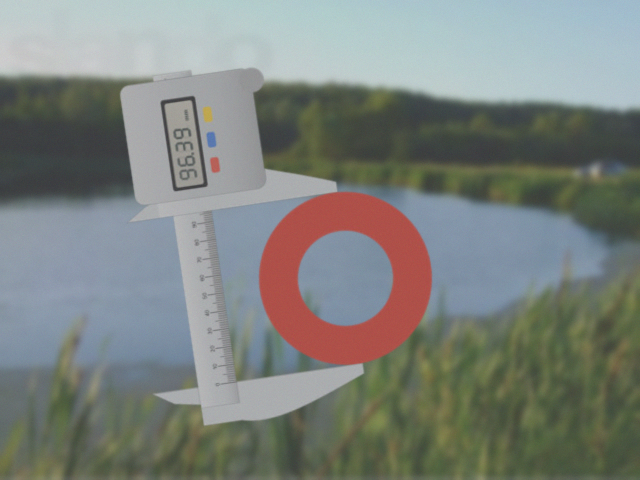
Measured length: 96.39 mm
